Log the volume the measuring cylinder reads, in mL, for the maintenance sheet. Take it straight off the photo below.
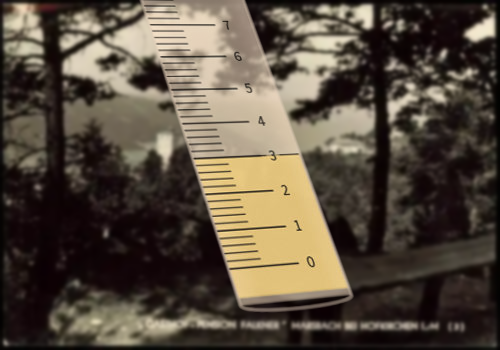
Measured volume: 3 mL
